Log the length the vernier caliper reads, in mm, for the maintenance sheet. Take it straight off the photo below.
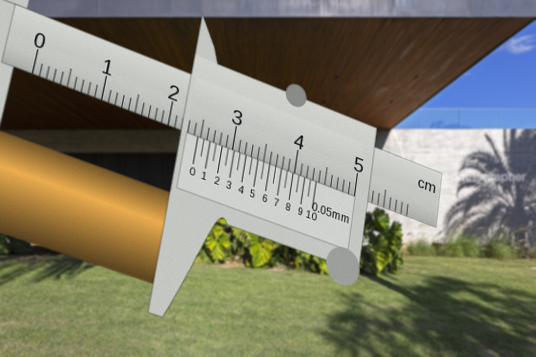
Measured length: 24.6 mm
